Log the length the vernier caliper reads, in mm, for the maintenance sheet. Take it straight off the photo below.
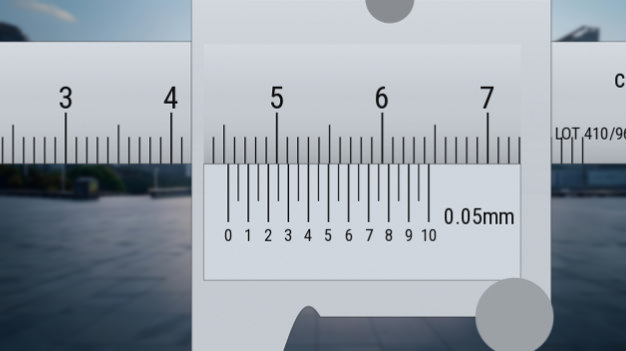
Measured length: 45.4 mm
